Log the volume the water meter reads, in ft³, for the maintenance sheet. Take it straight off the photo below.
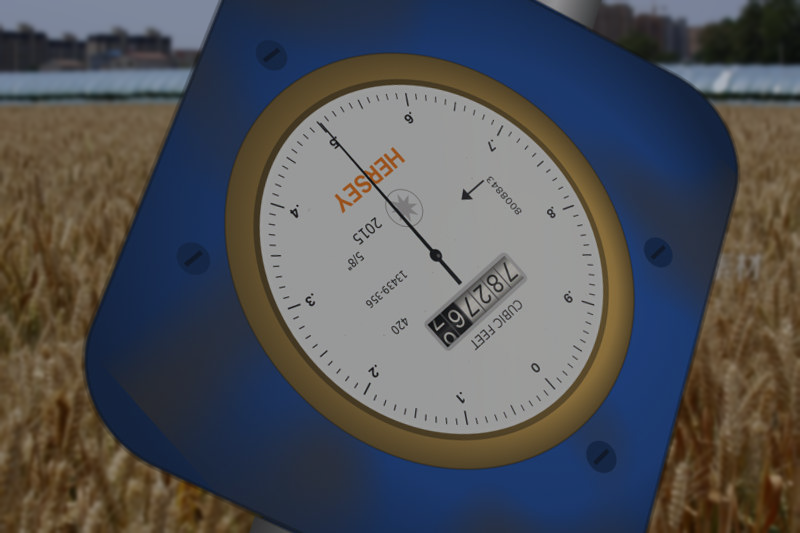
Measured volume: 782766.50 ft³
